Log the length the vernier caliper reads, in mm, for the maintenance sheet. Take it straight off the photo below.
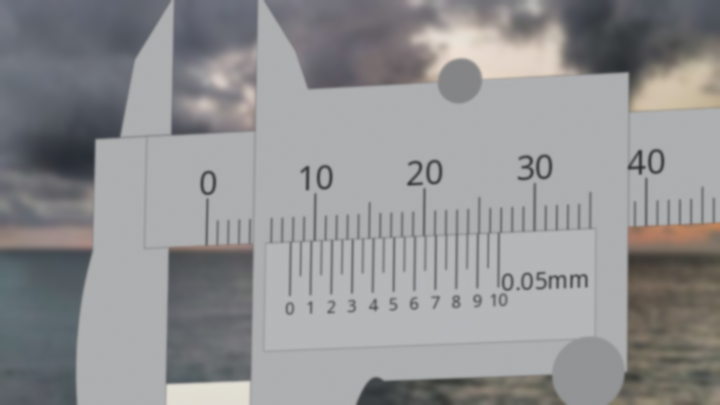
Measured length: 7.8 mm
